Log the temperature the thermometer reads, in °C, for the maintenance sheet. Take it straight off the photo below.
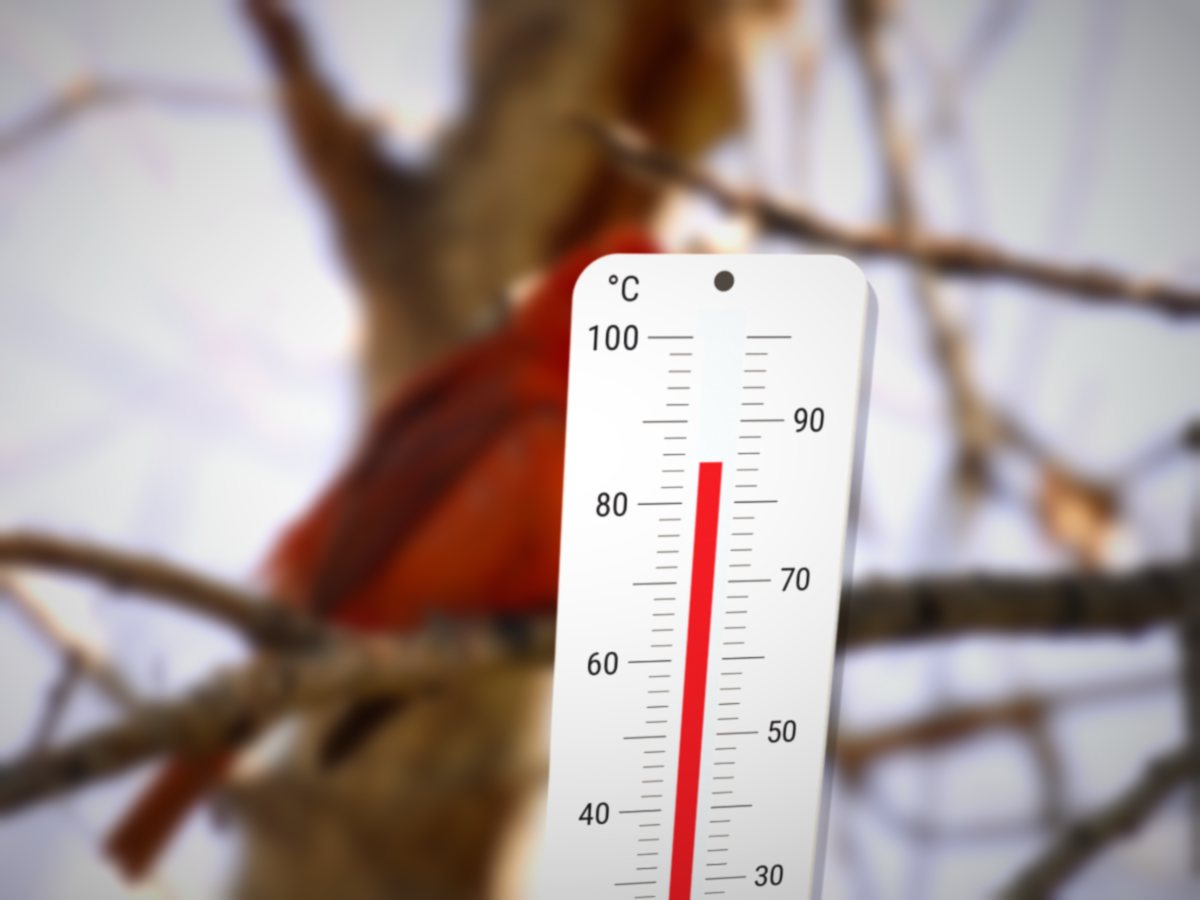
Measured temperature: 85 °C
